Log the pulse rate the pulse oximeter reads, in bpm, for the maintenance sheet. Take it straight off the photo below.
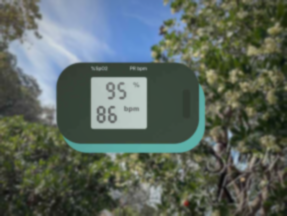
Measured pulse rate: 86 bpm
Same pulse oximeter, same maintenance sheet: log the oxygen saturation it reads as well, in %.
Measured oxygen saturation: 95 %
